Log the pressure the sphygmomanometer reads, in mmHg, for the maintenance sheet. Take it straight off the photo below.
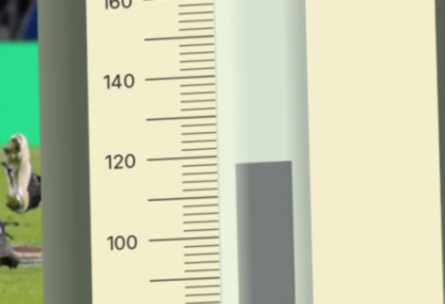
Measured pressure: 118 mmHg
